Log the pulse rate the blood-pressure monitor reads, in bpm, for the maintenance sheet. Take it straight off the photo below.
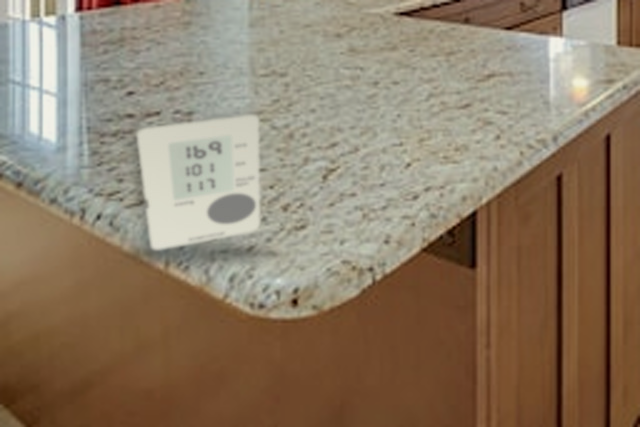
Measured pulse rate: 117 bpm
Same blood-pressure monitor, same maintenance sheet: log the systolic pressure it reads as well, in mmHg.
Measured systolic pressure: 169 mmHg
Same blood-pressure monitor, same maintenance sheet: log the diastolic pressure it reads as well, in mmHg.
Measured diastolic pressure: 101 mmHg
